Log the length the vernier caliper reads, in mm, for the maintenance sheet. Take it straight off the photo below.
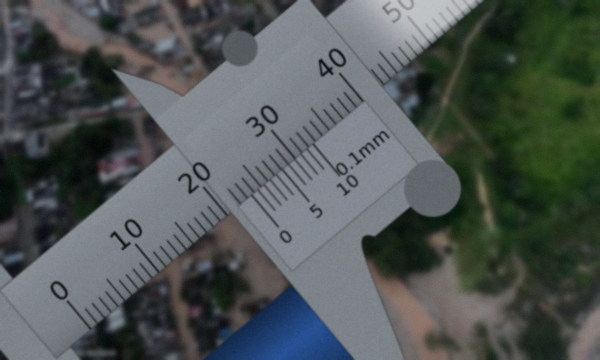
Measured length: 23.6 mm
